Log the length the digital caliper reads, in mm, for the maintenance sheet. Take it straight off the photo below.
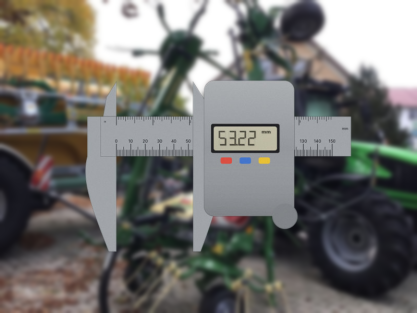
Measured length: 53.22 mm
